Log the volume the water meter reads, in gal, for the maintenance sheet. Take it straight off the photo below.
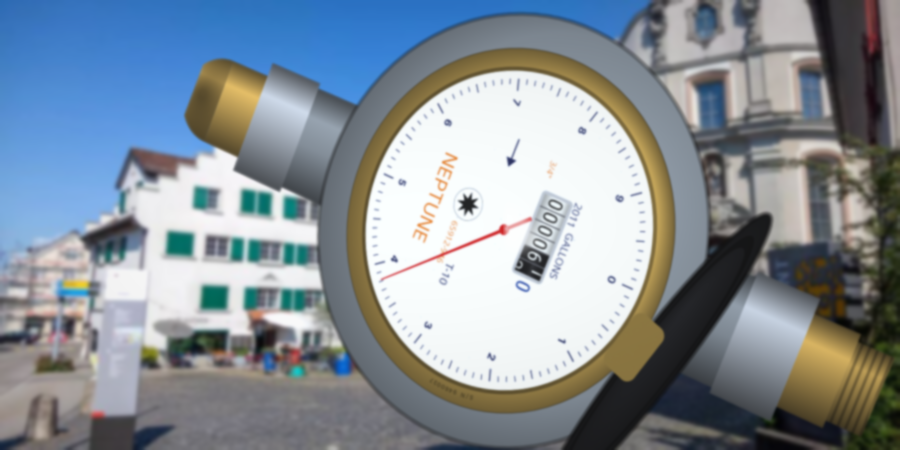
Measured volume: 613.8 gal
